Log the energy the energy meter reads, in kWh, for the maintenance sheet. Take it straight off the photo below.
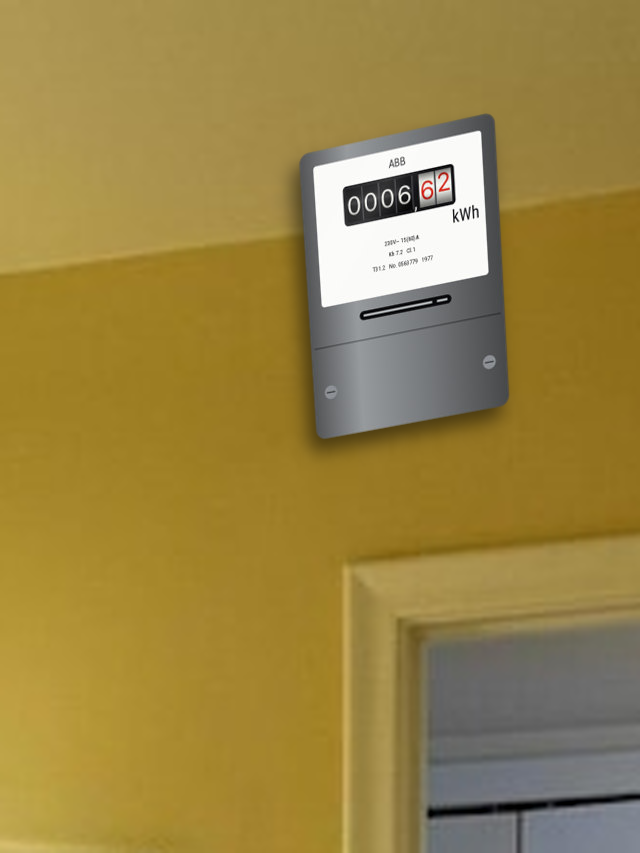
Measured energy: 6.62 kWh
